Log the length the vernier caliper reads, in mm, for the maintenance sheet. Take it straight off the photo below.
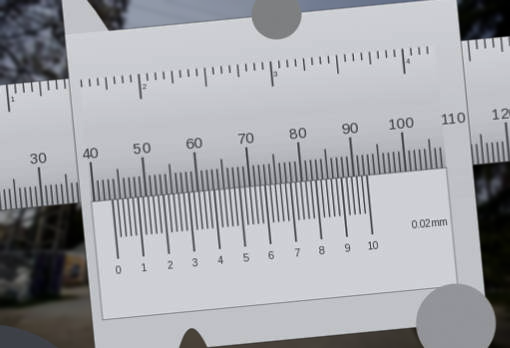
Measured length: 43.5 mm
